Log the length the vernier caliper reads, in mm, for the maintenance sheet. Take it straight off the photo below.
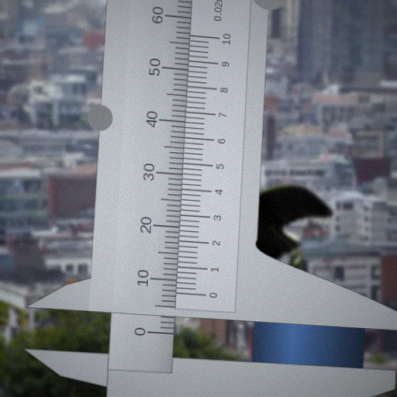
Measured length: 7.6 mm
